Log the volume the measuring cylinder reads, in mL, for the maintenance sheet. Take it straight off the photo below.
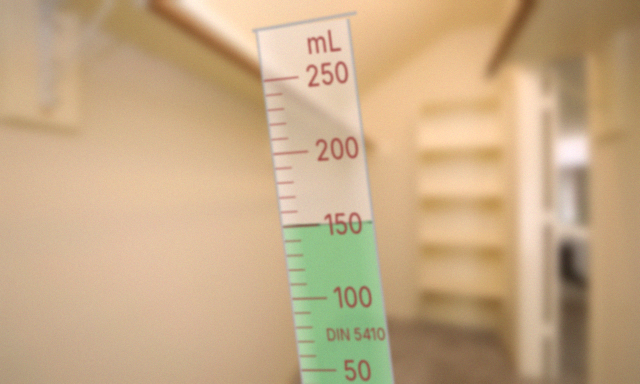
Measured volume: 150 mL
